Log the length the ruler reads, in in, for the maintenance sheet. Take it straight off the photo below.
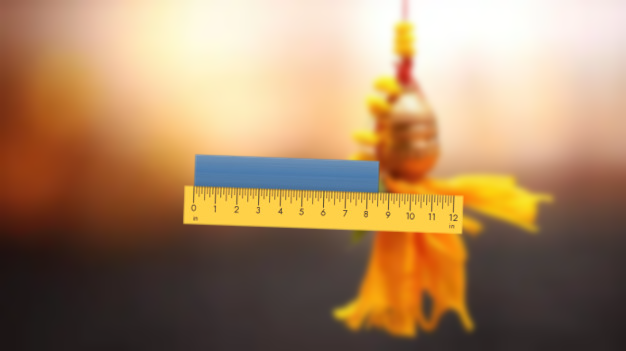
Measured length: 8.5 in
